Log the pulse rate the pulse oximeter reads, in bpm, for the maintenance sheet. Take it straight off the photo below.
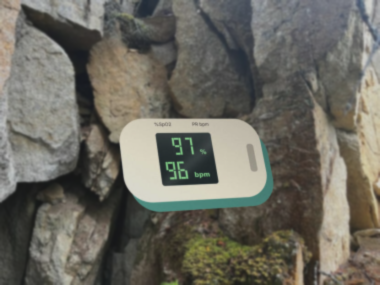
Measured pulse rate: 96 bpm
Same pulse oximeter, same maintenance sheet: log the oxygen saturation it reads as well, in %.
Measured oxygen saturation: 97 %
